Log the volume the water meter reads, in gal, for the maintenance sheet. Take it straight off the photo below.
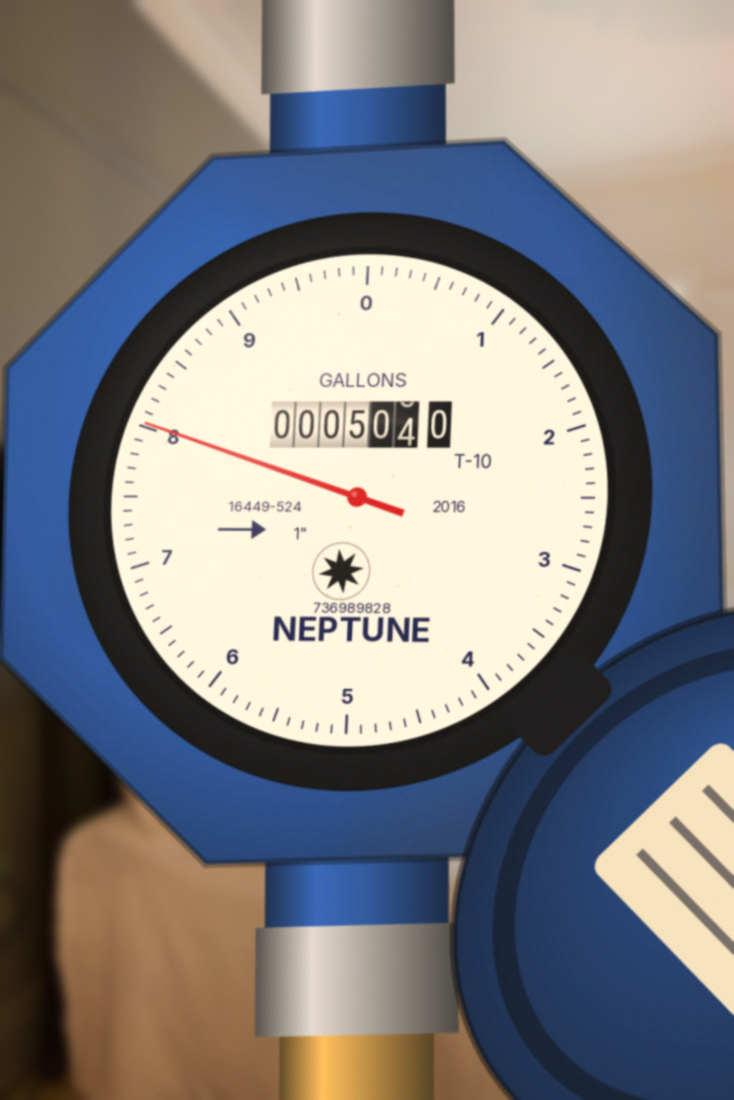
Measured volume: 5038.0 gal
